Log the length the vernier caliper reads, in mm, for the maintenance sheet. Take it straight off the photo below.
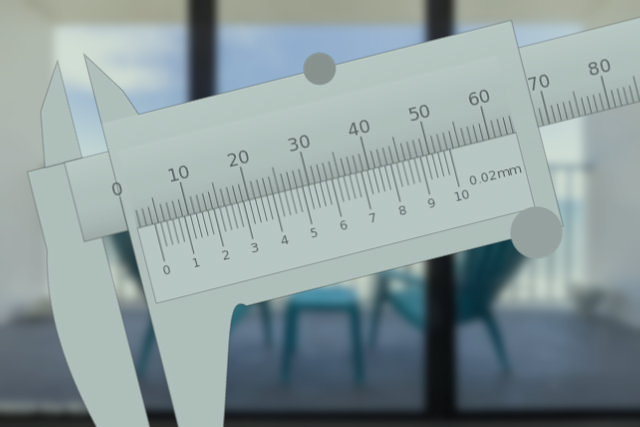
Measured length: 4.4 mm
